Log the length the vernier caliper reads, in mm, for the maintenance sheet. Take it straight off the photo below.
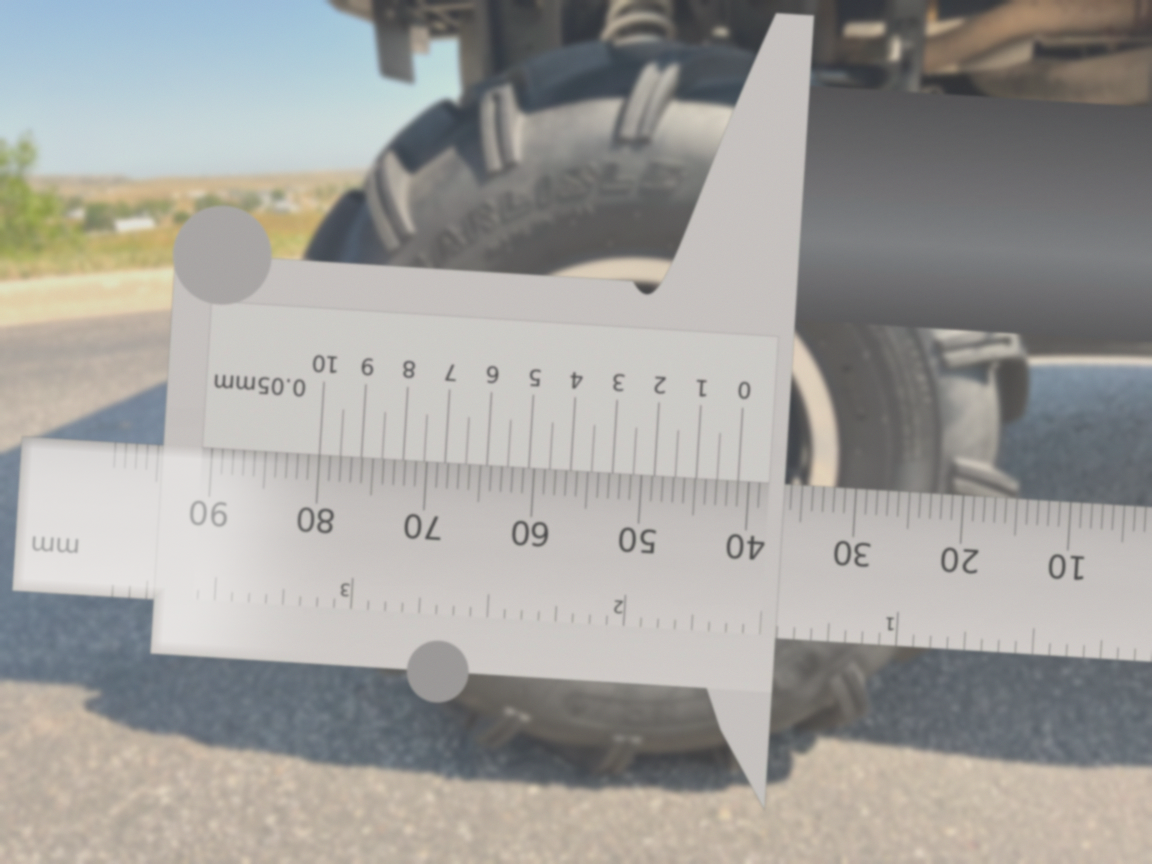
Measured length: 41.0 mm
